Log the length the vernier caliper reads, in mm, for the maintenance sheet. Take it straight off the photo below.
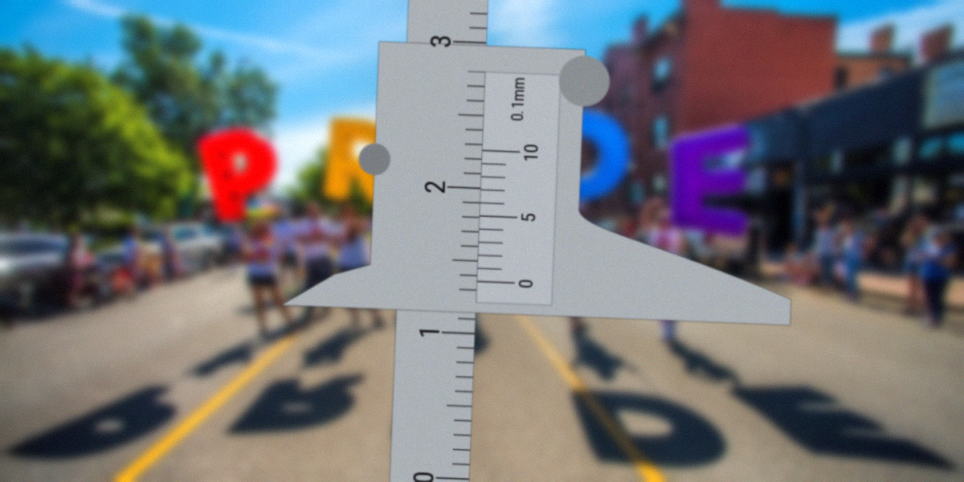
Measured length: 13.6 mm
